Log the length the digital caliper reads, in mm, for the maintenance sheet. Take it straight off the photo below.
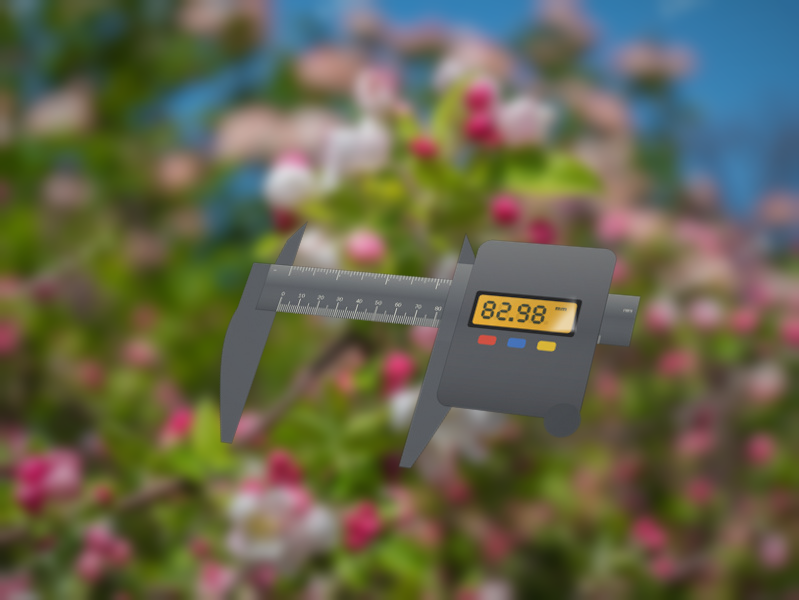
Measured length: 82.98 mm
